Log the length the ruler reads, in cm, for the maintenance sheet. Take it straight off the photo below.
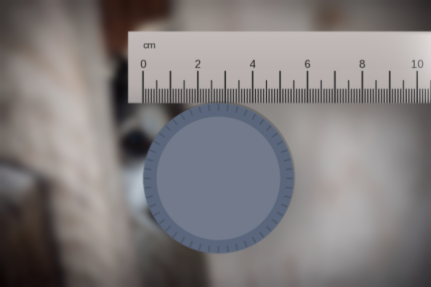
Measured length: 5.5 cm
